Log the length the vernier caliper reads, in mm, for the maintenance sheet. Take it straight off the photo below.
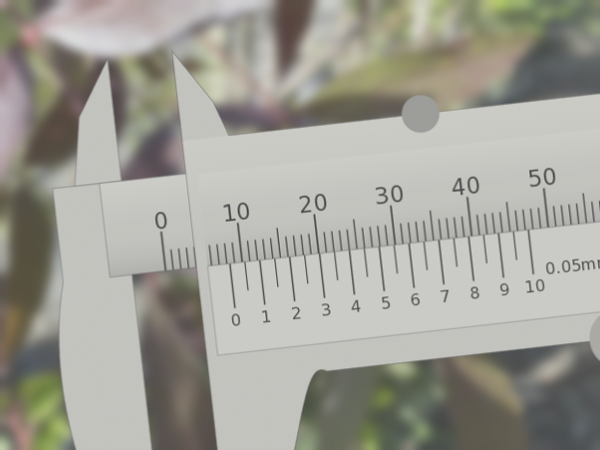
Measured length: 8.4 mm
